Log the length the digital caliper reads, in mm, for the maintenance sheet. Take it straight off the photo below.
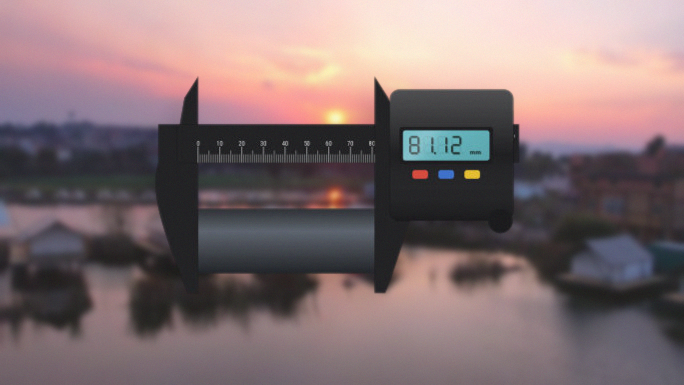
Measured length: 81.12 mm
